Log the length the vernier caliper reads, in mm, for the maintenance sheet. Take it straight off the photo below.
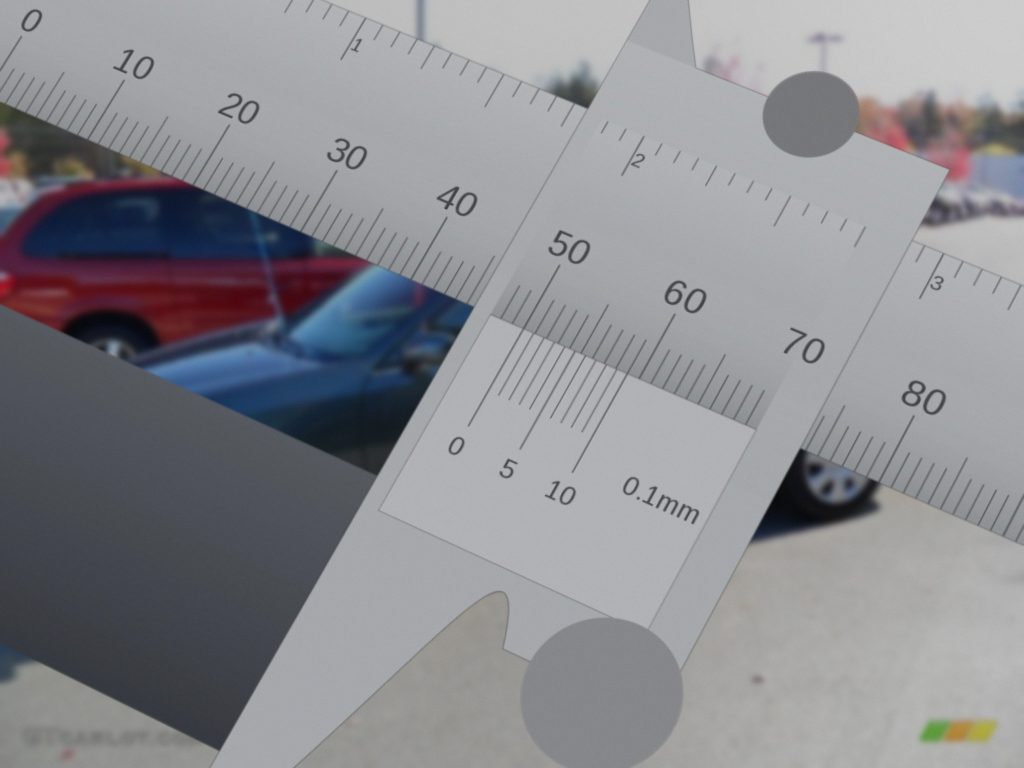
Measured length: 50.0 mm
